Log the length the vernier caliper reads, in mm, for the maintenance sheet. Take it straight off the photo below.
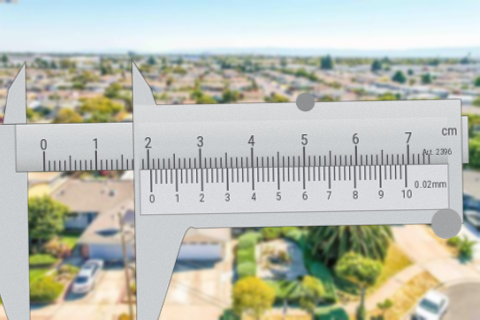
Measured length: 20.5 mm
